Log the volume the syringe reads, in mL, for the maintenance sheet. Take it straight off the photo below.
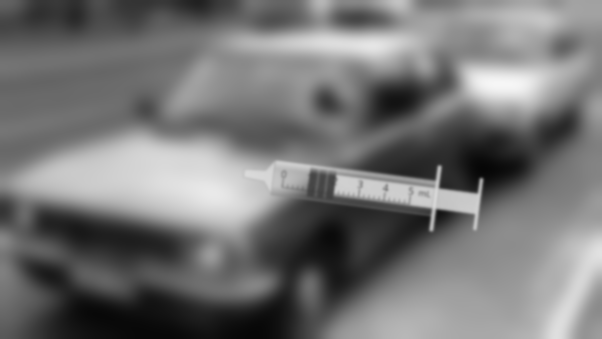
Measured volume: 1 mL
